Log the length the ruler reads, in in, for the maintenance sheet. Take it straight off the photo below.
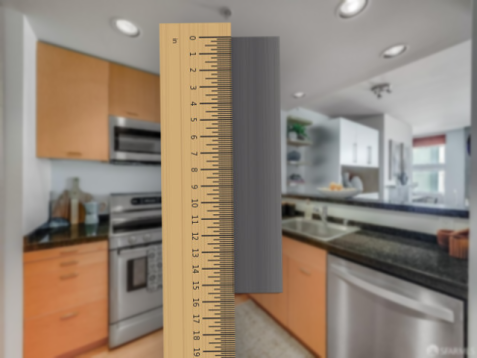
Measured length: 15.5 in
